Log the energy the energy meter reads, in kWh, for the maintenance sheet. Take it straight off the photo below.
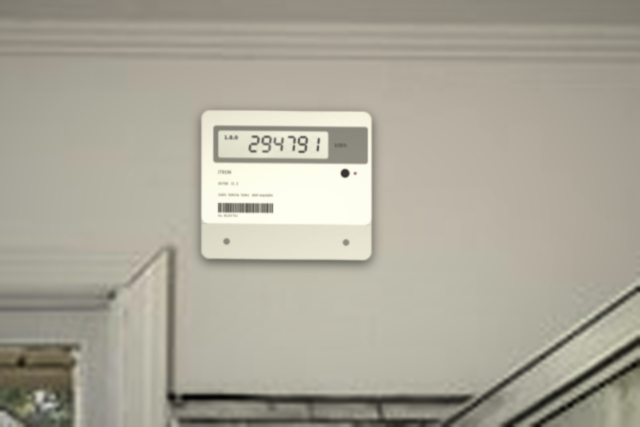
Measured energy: 294791 kWh
